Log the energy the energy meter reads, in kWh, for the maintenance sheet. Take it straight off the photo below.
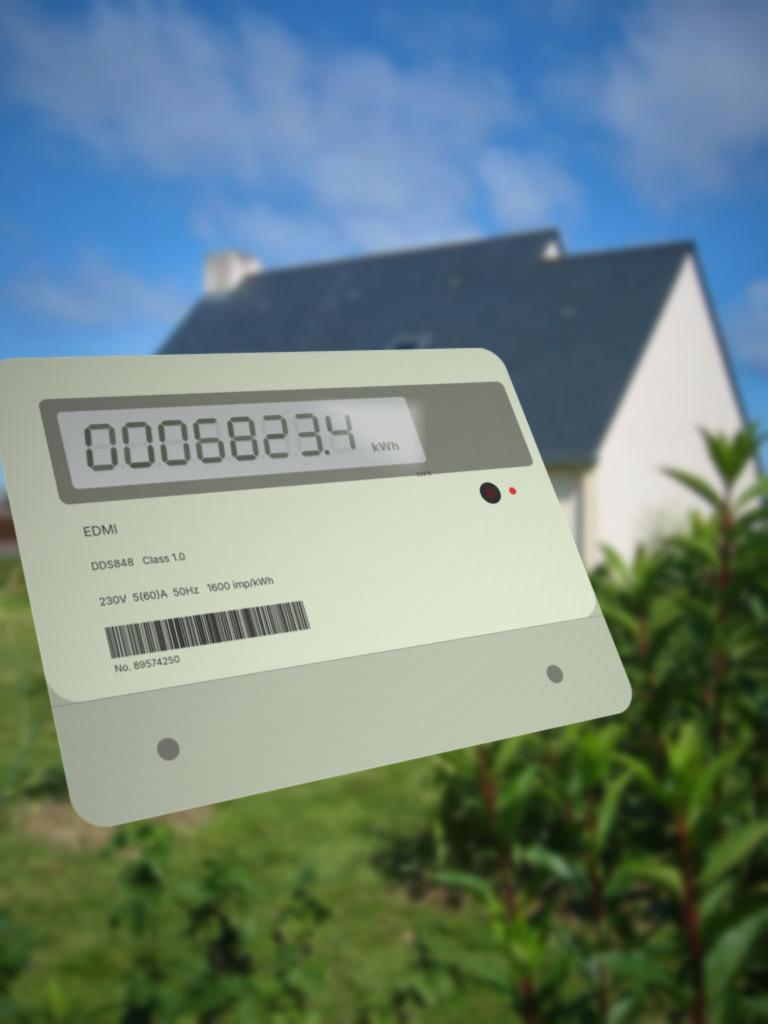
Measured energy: 6823.4 kWh
